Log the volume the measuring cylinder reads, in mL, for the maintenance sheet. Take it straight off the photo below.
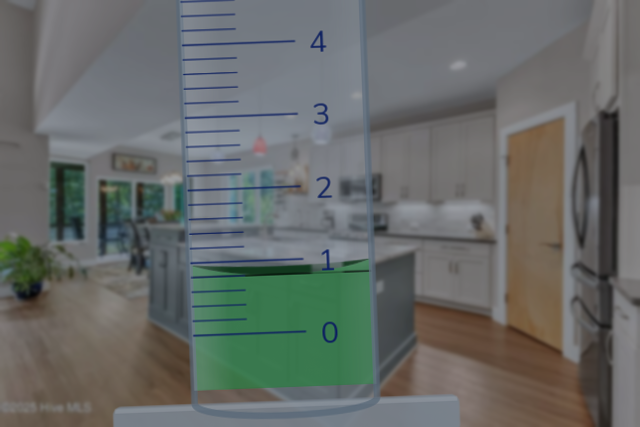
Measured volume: 0.8 mL
